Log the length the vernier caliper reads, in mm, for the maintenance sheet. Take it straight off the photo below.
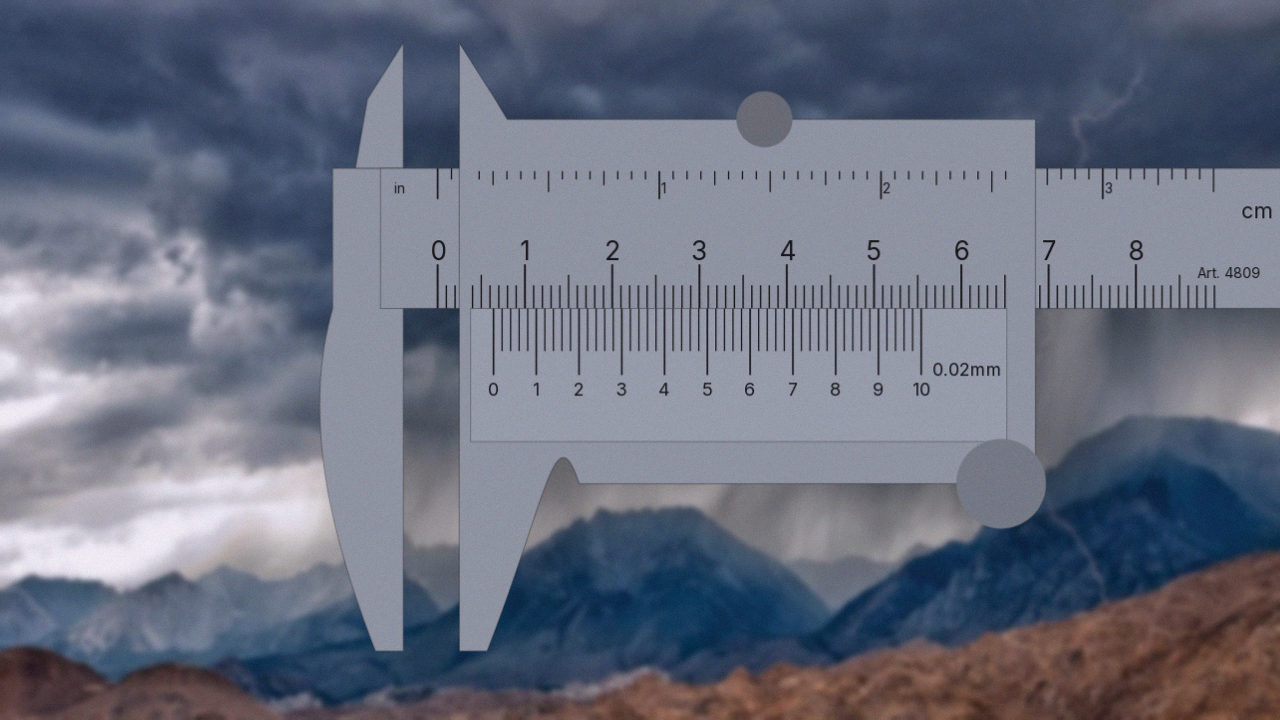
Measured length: 6.4 mm
